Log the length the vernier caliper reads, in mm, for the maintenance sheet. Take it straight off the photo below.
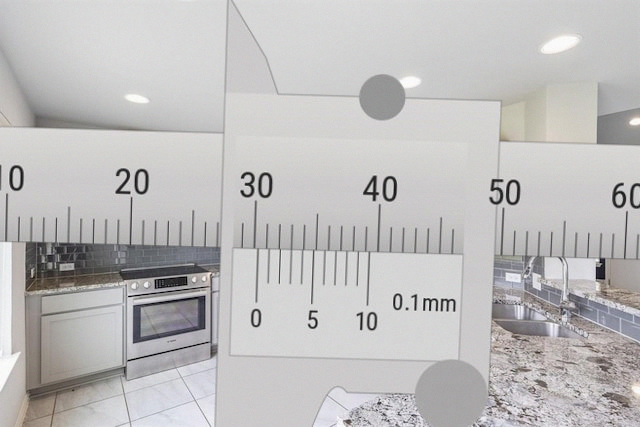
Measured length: 30.3 mm
